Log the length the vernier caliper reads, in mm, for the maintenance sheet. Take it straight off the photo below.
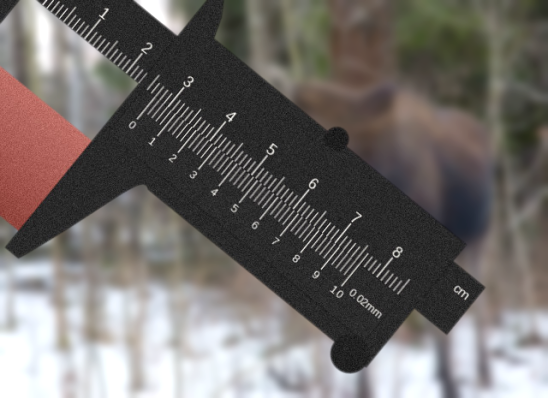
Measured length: 27.0 mm
